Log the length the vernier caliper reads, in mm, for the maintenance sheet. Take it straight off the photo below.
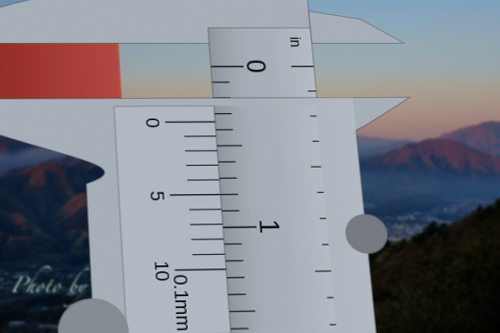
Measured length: 3.5 mm
